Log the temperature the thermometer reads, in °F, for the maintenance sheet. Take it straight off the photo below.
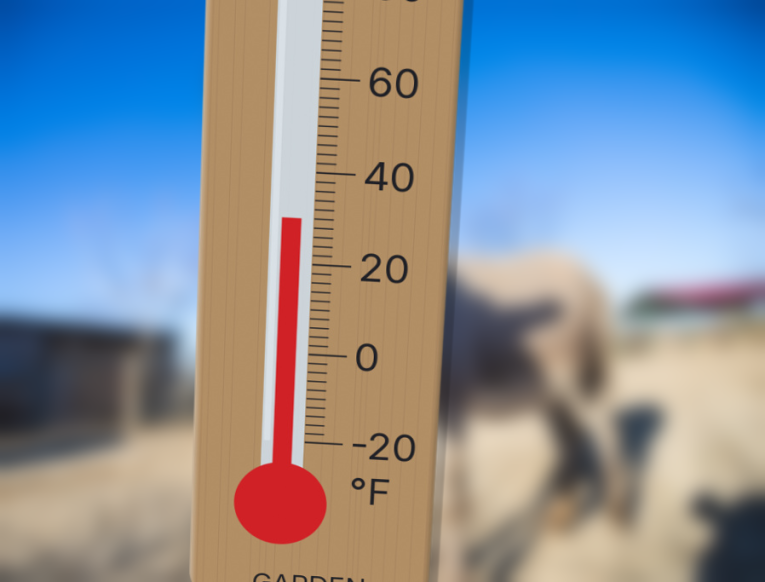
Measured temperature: 30 °F
